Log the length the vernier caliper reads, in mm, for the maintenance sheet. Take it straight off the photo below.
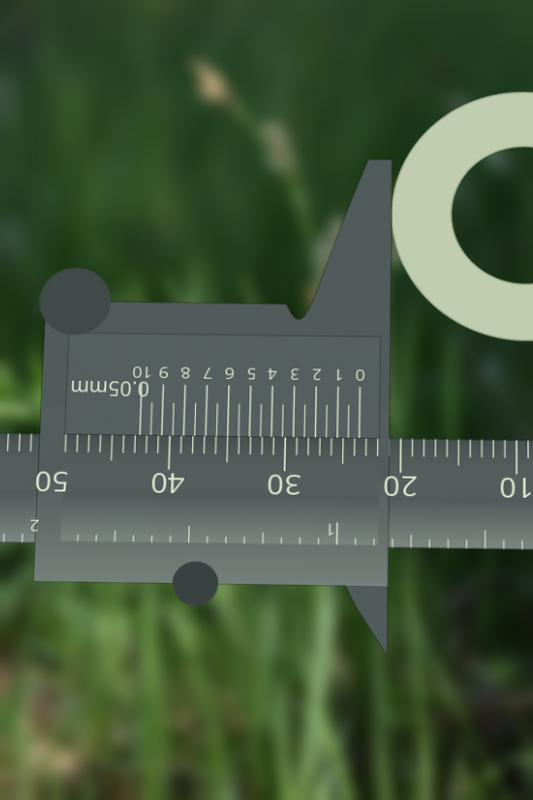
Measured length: 23.6 mm
